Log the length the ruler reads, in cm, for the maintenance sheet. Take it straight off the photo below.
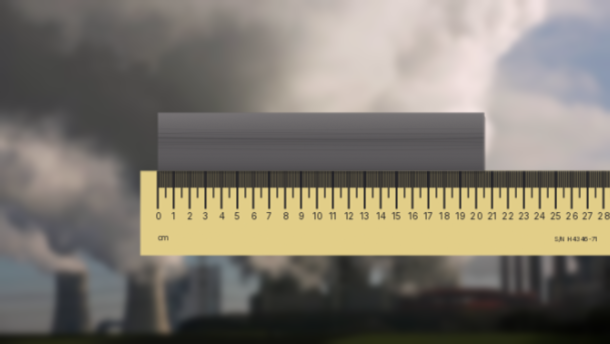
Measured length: 20.5 cm
